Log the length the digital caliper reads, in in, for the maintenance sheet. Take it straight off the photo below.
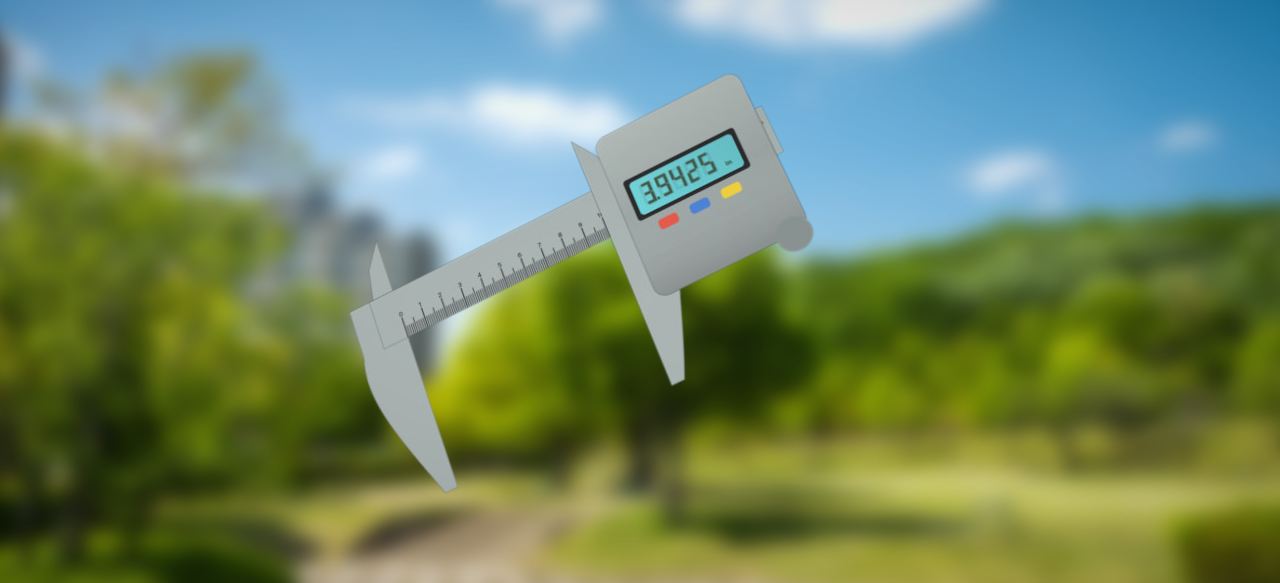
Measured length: 3.9425 in
